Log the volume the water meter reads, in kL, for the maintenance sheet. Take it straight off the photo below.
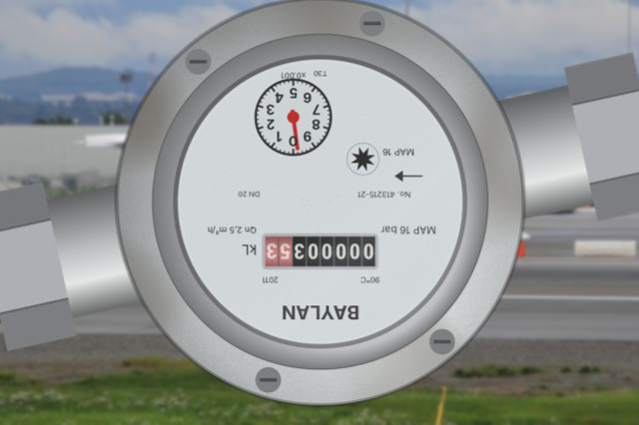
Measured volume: 3.529 kL
